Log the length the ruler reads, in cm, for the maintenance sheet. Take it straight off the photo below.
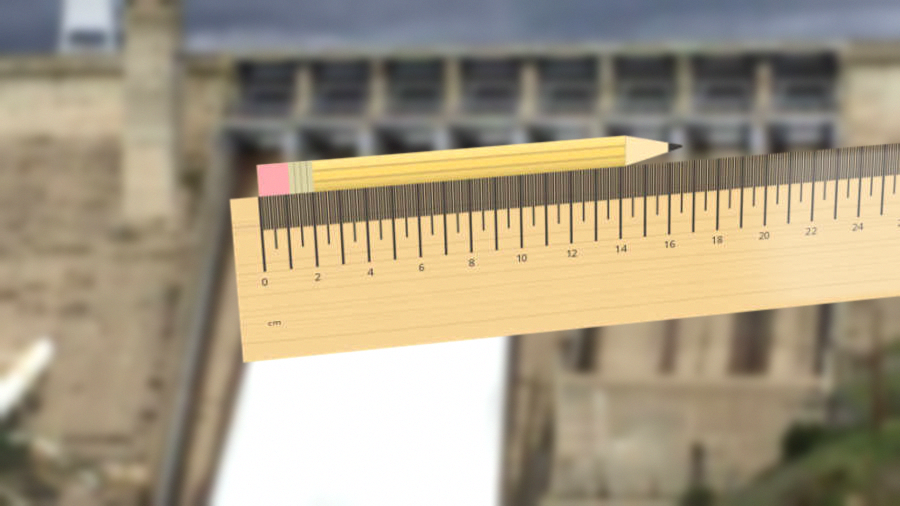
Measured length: 16.5 cm
